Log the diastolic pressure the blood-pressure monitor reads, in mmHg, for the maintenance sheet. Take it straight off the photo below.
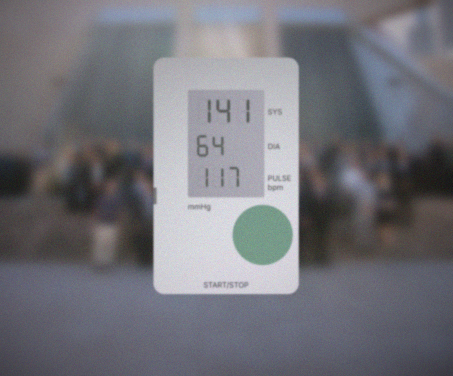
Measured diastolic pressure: 64 mmHg
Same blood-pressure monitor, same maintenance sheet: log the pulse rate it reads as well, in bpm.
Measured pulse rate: 117 bpm
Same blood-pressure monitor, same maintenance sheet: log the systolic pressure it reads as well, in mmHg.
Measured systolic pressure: 141 mmHg
